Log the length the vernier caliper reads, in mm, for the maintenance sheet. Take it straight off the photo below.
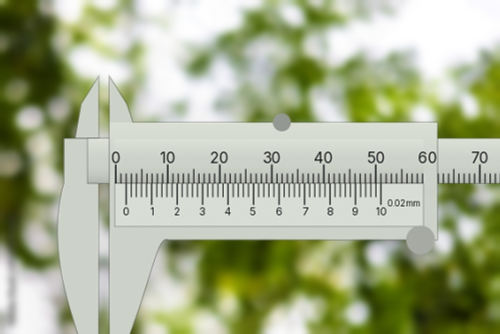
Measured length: 2.0 mm
